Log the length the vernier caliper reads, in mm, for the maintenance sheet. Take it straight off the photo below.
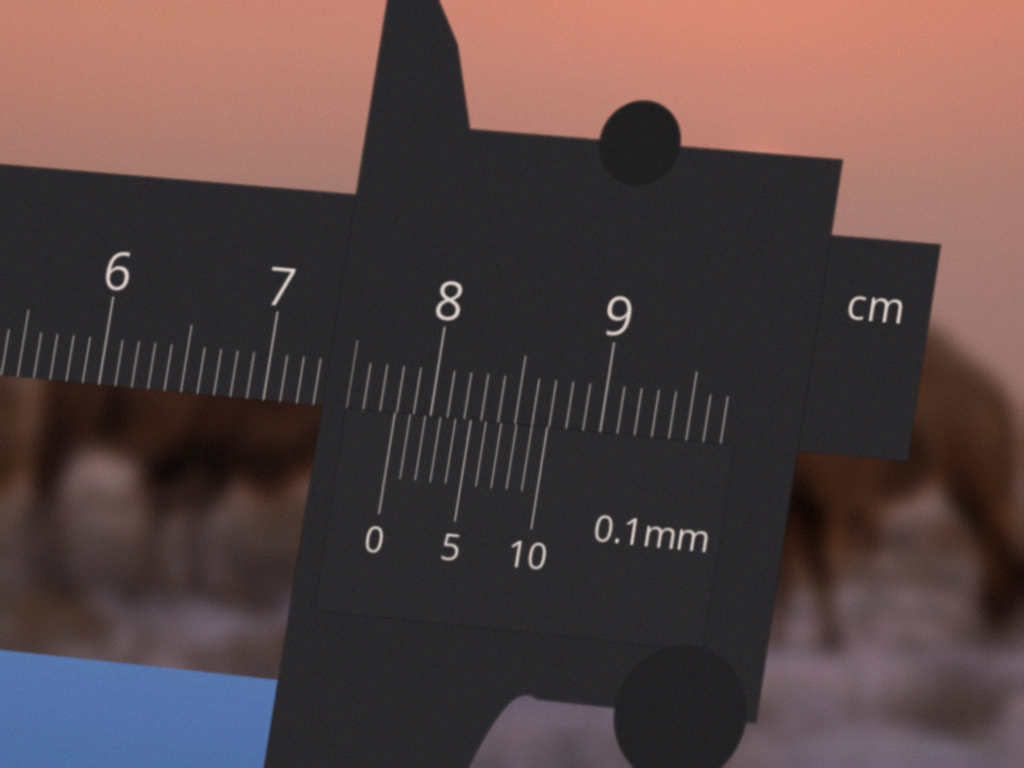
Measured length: 77.9 mm
